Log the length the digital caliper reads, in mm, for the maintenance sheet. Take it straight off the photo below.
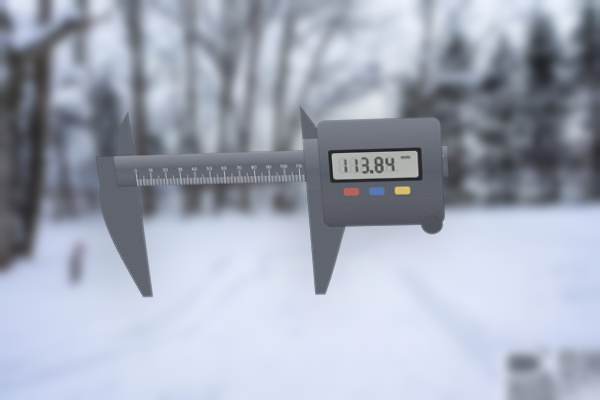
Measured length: 113.84 mm
